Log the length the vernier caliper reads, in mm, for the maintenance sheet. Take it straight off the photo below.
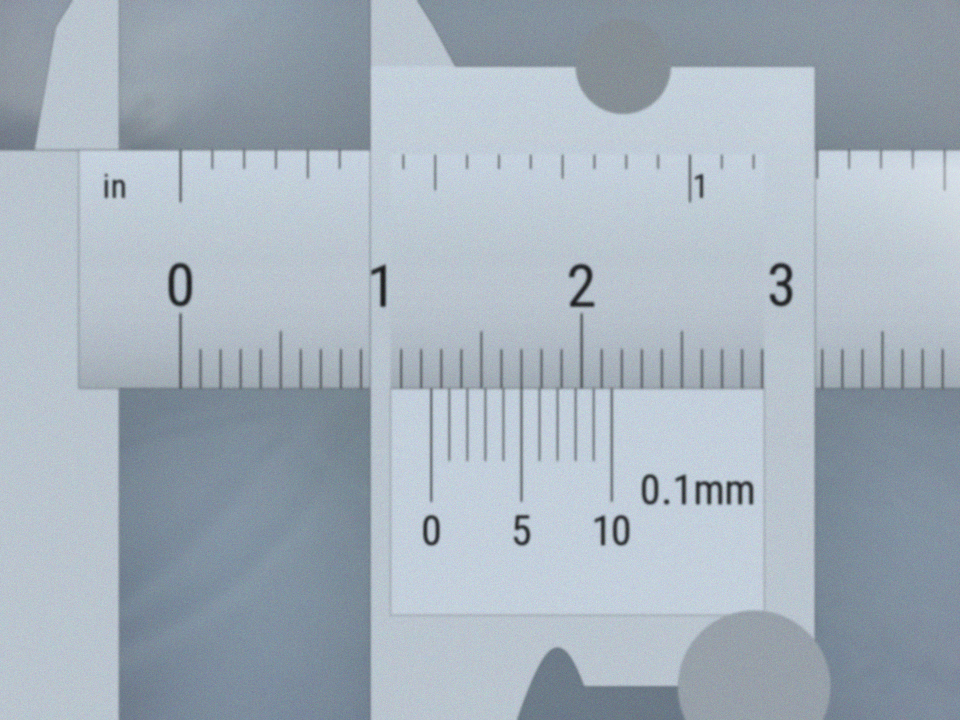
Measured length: 12.5 mm
